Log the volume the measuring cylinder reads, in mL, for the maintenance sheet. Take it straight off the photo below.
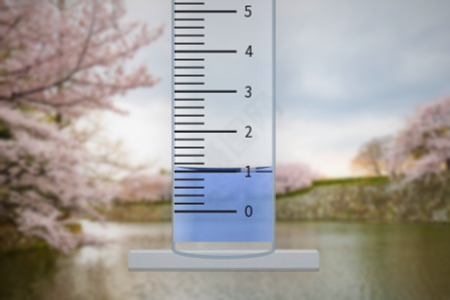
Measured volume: 1 mL
